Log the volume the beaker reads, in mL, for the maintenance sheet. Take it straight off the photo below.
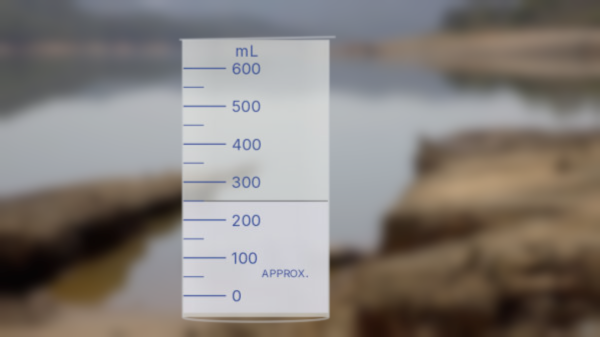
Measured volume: 250 mL
